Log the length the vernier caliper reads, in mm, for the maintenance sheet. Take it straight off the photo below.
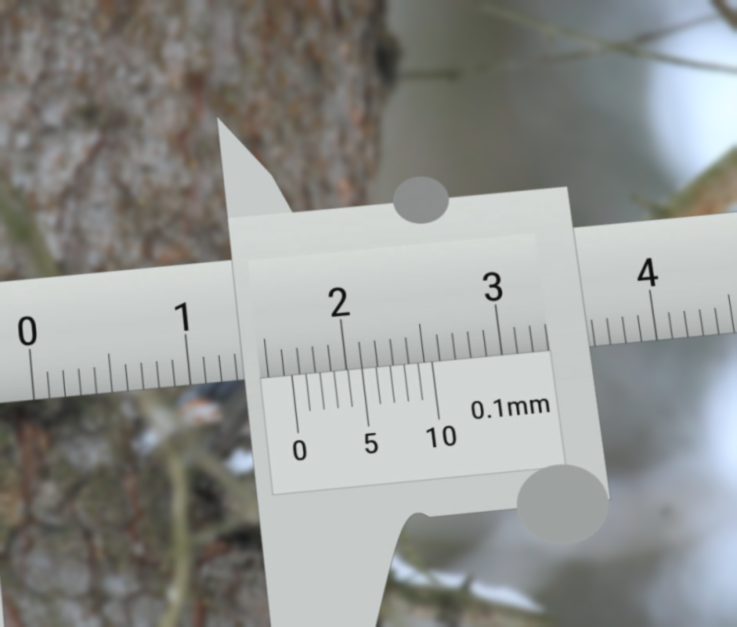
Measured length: 16.5 mm
